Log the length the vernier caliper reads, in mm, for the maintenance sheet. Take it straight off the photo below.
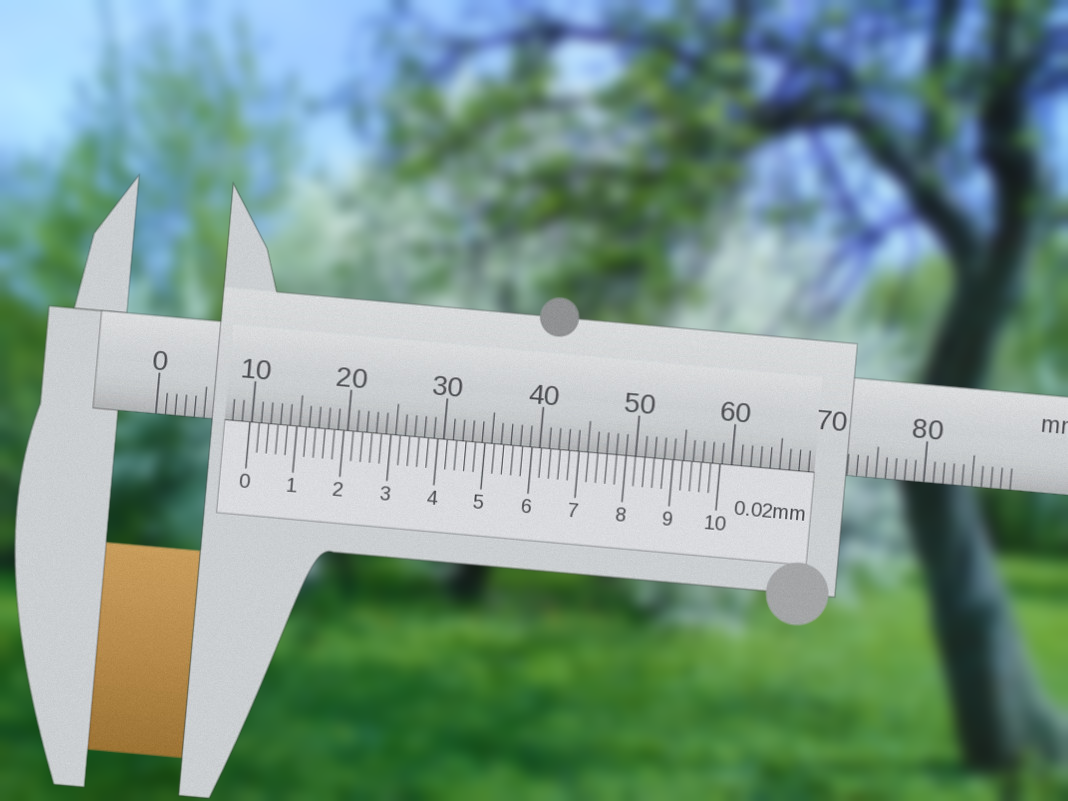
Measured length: 9.8 mm
